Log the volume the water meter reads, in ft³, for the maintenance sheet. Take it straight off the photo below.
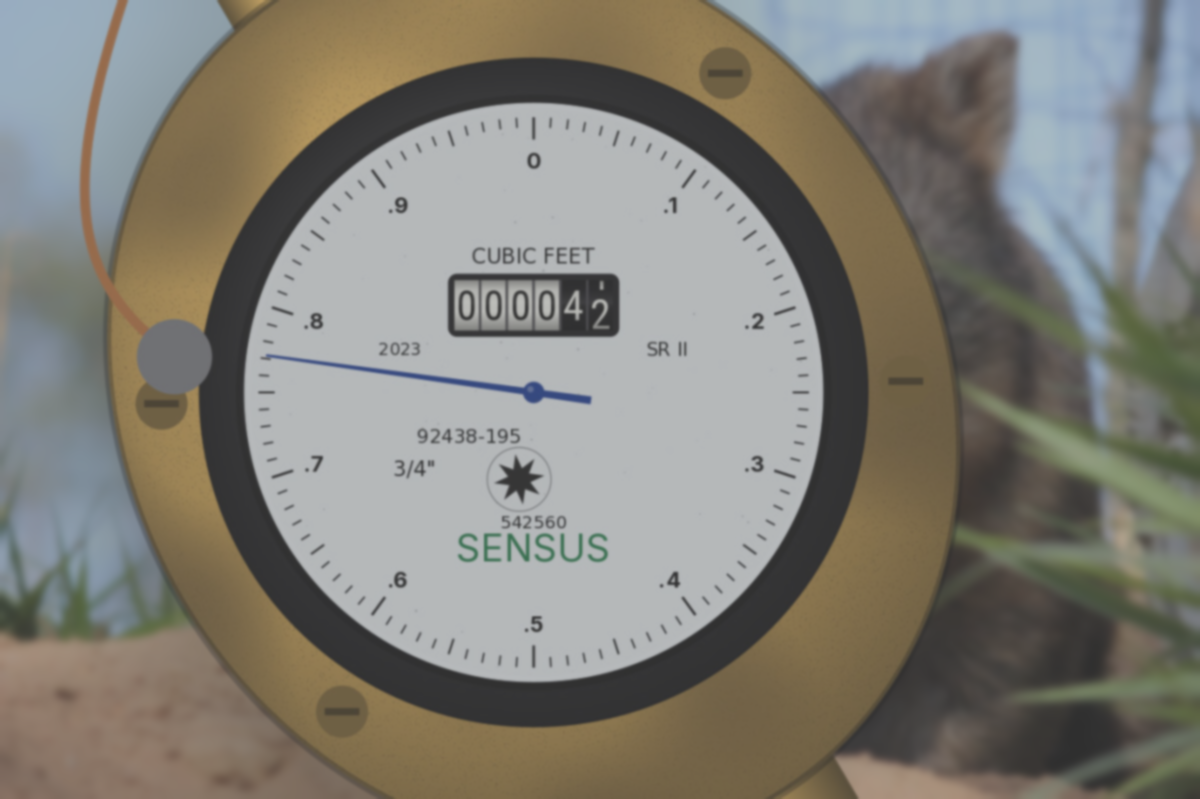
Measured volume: 41.77 ft³
